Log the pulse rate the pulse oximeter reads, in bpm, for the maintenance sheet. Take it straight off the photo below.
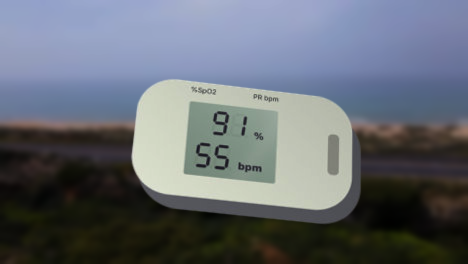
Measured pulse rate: 55 bpm
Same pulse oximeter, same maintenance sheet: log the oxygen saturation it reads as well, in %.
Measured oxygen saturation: 91 %
